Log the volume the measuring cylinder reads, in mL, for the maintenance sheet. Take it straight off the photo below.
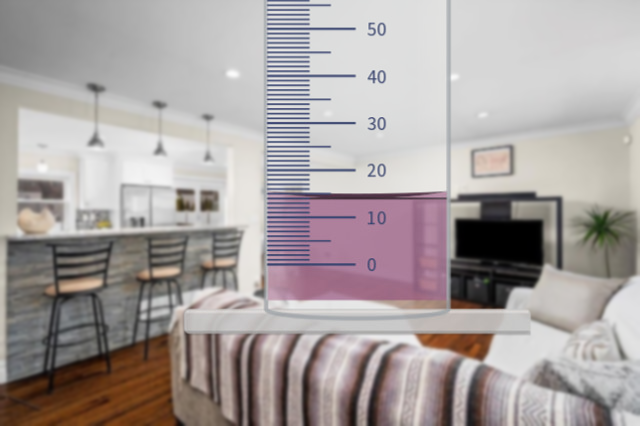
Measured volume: 14 mL
